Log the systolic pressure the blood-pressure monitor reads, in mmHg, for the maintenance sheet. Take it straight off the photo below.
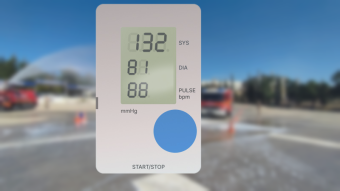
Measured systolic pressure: 132 mmHg
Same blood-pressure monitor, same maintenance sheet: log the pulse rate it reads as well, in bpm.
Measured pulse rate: 88 bpm
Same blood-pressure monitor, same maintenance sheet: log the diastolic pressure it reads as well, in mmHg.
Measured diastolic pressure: 81 mmHg
